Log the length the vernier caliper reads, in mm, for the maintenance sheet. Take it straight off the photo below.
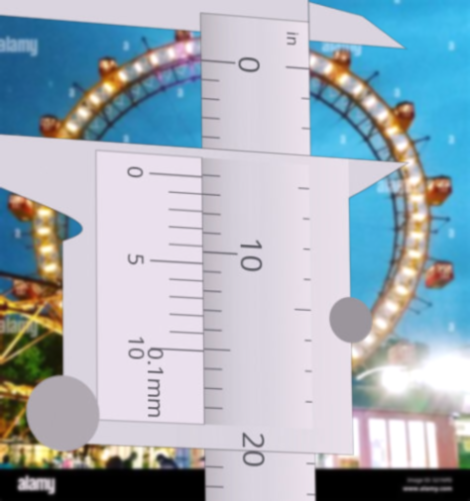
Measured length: 6.1 mm
